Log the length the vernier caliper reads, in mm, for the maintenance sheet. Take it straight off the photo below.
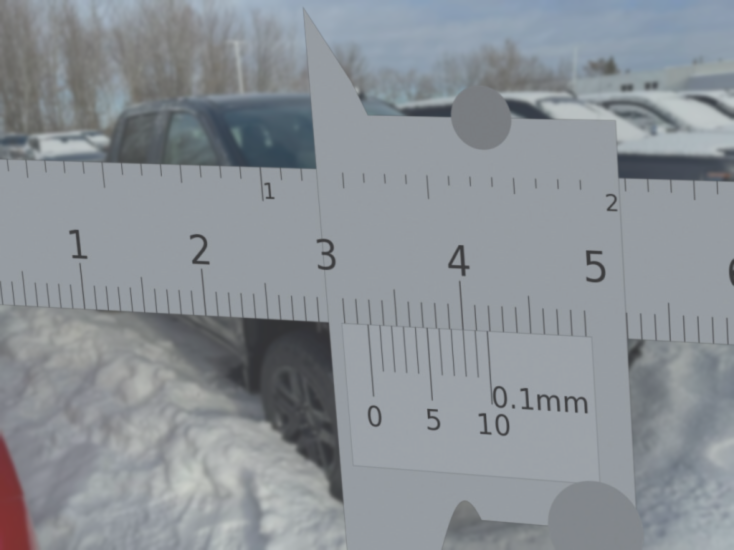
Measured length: 32.8 mm
